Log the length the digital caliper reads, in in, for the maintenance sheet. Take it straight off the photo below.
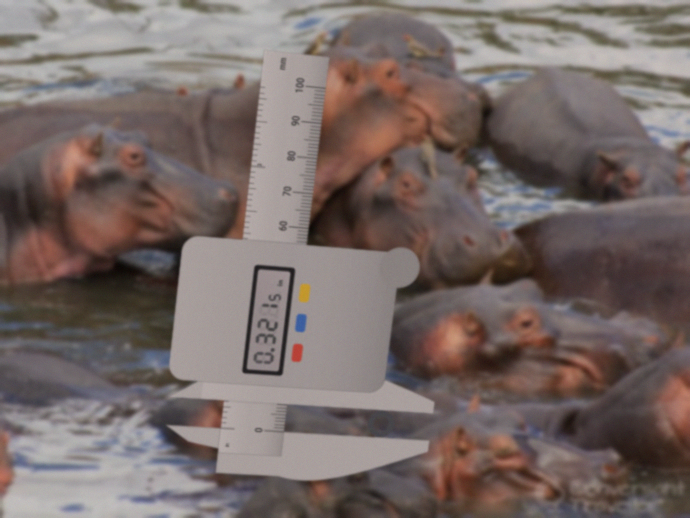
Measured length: 0.3215 in
